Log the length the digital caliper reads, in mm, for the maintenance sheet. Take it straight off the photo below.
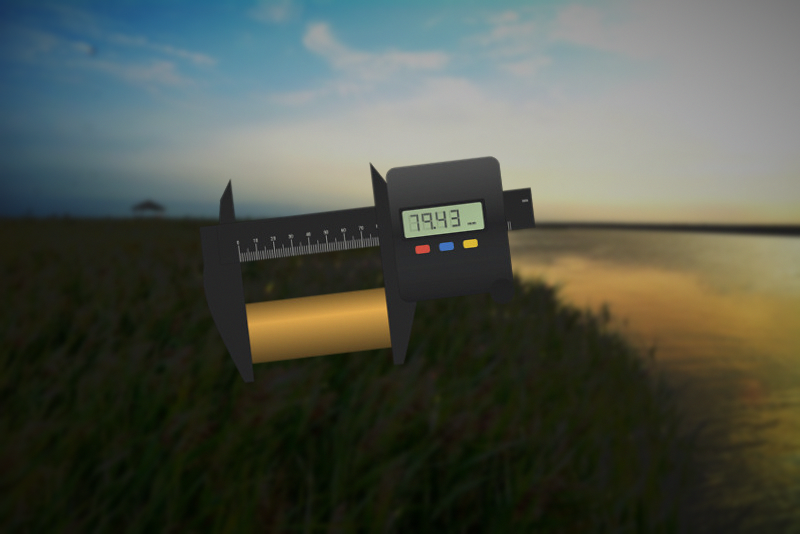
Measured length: 79.43 mm
